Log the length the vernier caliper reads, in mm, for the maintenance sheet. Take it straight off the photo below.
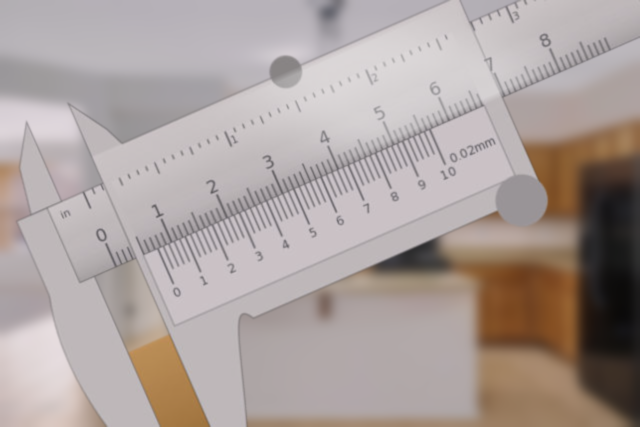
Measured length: 7.5 mm
